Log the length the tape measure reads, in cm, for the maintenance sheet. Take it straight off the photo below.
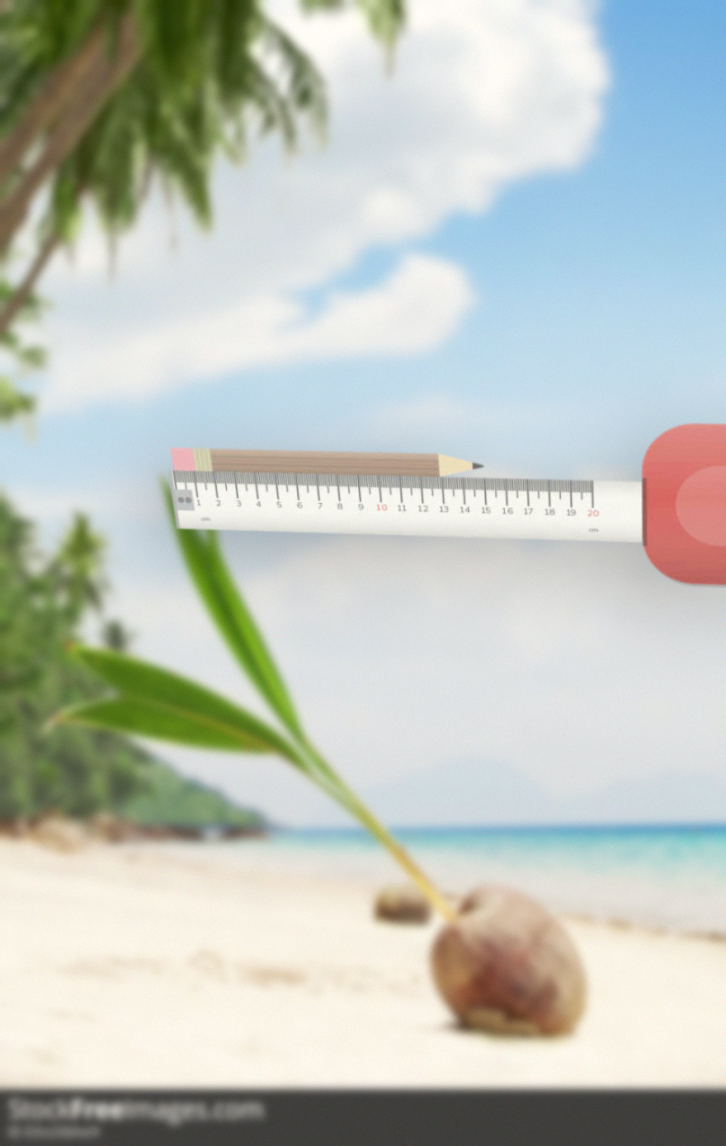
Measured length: 15 cm
